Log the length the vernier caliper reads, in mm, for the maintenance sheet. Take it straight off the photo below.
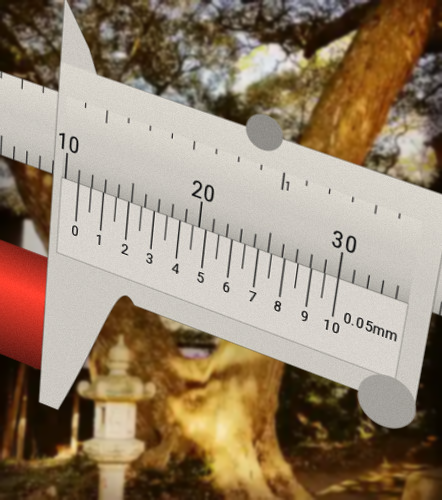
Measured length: 11.0 mm
